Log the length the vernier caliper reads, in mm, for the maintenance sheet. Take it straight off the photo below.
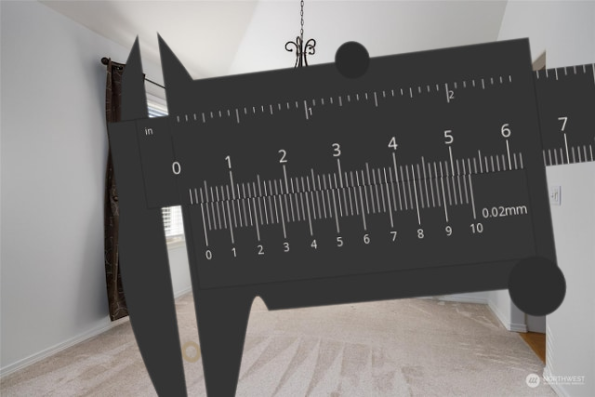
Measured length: 3.8 mm
